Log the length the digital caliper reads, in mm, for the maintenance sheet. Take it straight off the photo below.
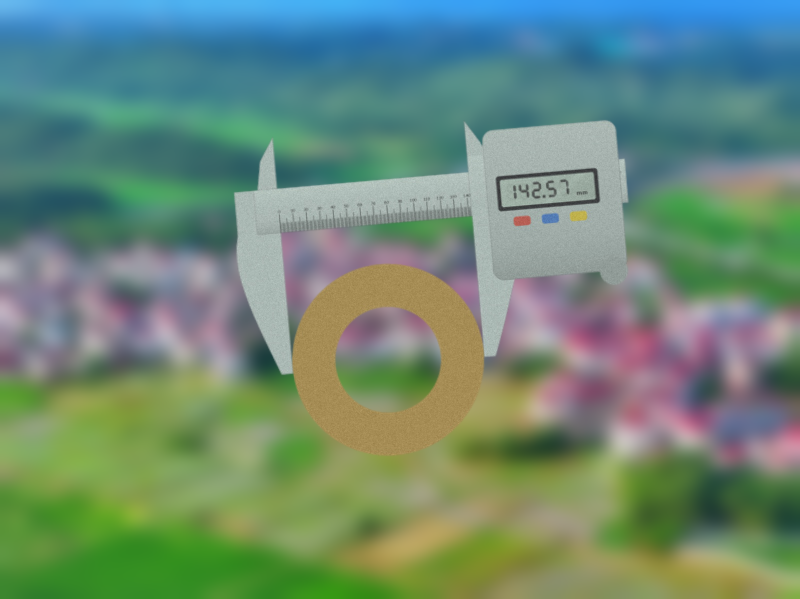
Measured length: 142.57 mm
